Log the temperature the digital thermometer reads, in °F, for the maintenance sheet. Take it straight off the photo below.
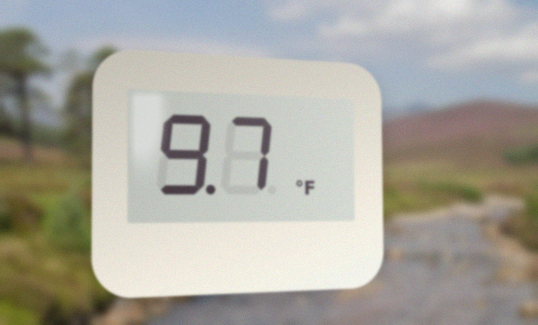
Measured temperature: 9.7 °F
